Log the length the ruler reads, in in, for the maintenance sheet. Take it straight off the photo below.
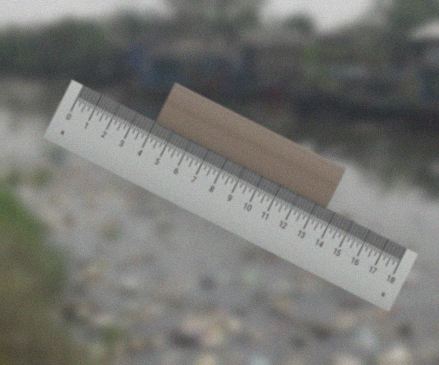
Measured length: 9.5 in
